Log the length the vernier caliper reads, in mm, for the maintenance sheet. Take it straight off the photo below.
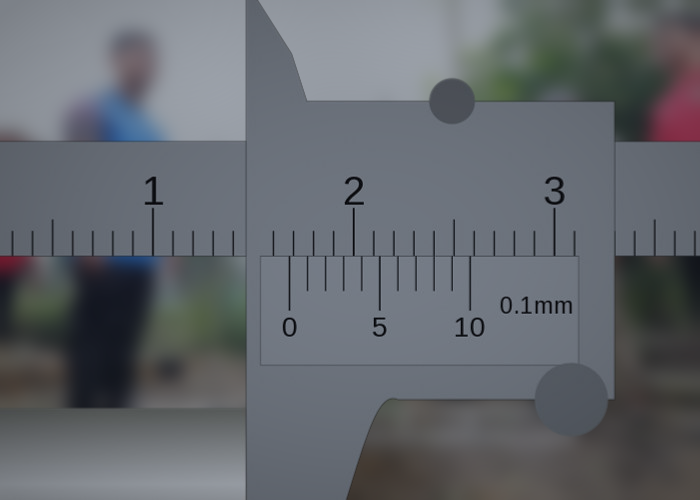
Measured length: 16.8 mm
